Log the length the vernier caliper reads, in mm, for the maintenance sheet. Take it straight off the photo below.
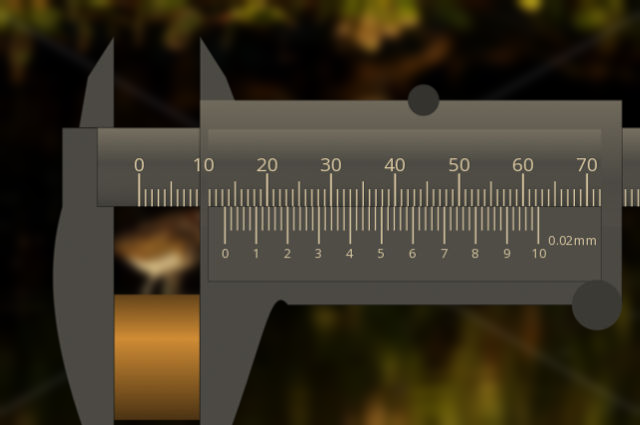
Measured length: 13.4 mm
